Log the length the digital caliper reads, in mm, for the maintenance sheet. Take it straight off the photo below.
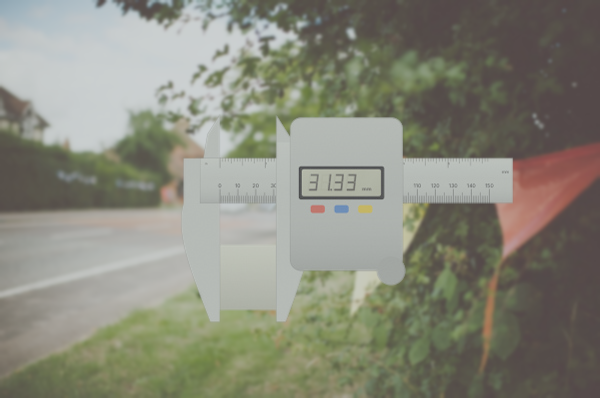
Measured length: 31.33 mm
